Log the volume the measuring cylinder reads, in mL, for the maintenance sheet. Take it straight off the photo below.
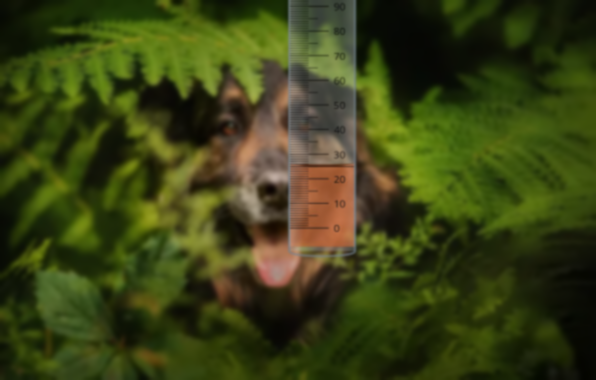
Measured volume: 25 mL
